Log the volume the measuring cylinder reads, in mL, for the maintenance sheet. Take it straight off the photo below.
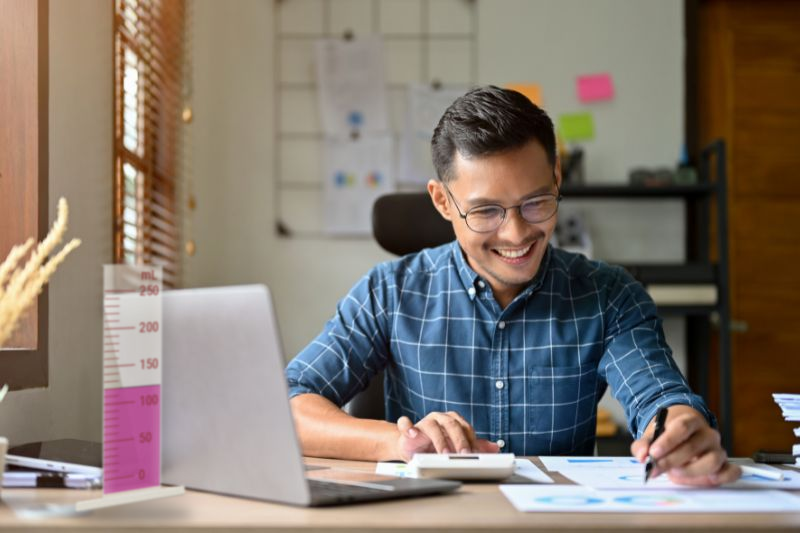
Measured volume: 120 mL
